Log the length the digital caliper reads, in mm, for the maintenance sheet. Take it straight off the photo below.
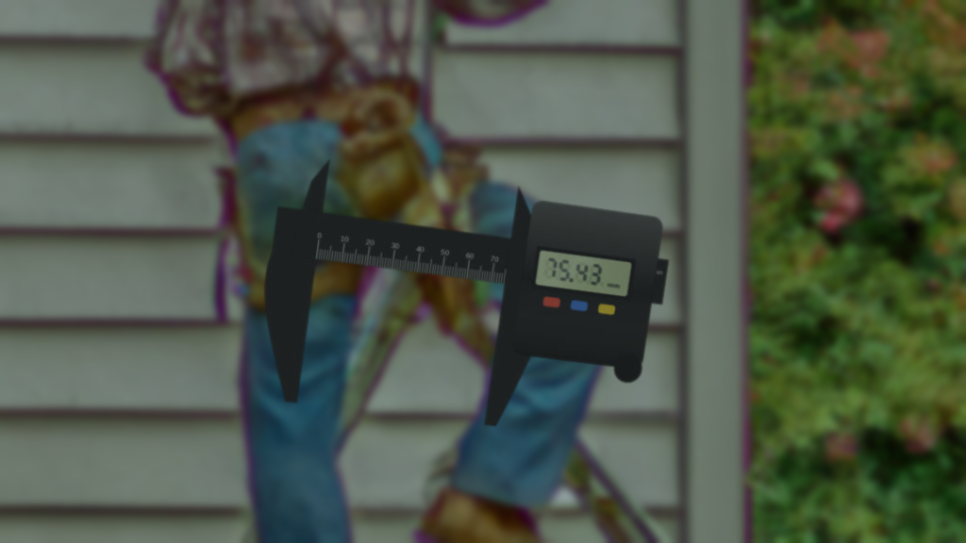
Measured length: 75.43 mm
